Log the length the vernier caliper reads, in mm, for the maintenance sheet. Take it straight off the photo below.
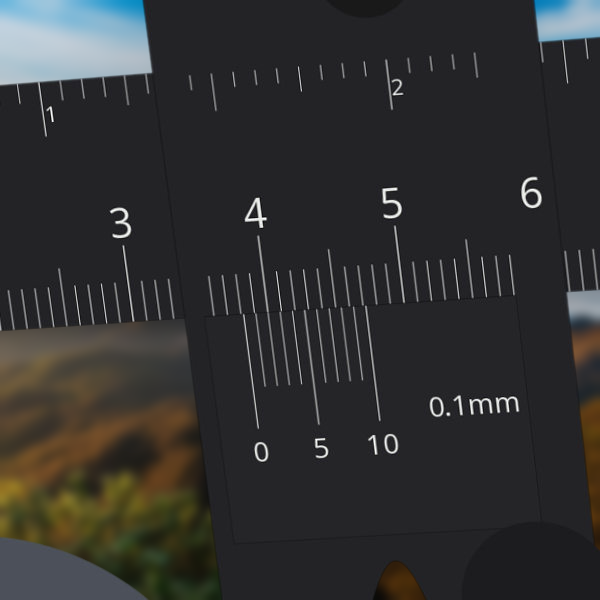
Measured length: 38.2 mm
